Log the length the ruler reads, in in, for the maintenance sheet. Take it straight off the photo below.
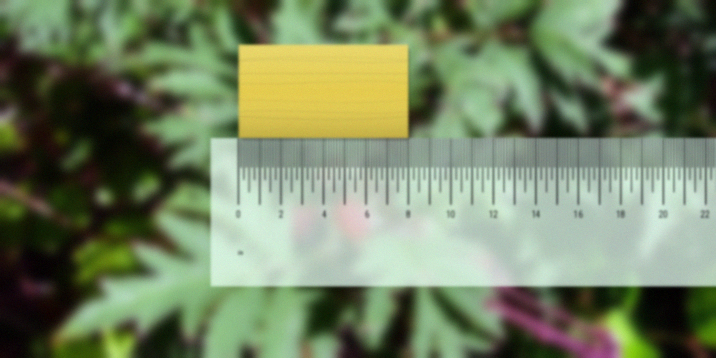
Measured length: 8 in
